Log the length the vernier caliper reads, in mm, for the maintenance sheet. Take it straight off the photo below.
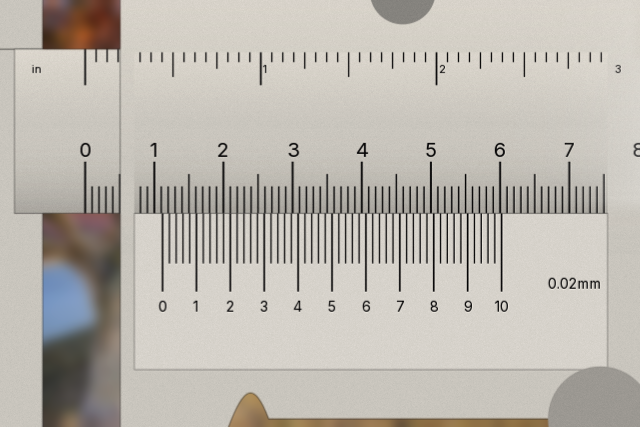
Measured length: 11.2 mm
